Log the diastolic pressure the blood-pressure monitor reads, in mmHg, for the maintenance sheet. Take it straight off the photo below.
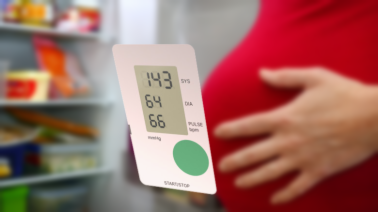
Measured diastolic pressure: 64 mmHg
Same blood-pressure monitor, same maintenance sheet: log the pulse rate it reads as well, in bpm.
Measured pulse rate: 66 bpm
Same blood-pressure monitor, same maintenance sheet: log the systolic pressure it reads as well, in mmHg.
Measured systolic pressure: 143 mmHg
